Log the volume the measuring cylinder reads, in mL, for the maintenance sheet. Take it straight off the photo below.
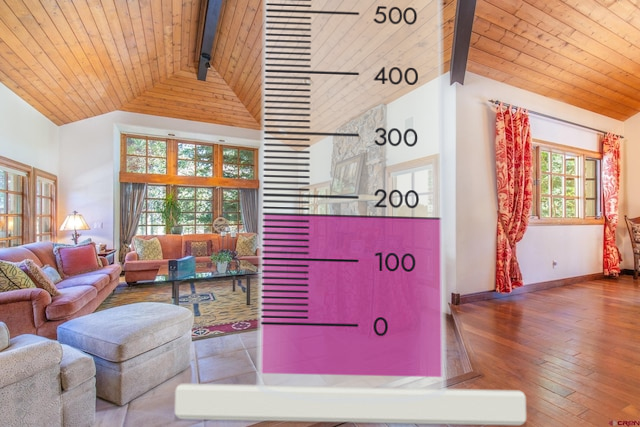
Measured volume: 170 mL
